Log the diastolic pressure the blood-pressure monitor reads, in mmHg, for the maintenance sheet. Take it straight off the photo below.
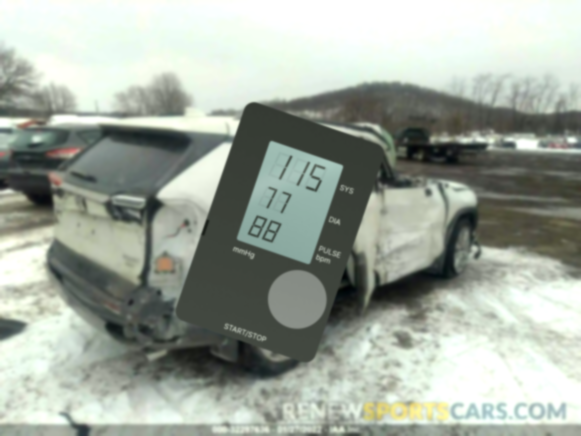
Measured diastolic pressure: 77 mmHg
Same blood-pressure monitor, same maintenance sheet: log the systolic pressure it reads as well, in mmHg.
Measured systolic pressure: 115 mmHg
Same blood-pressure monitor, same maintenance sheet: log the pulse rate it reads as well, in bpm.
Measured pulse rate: 88 bpm
